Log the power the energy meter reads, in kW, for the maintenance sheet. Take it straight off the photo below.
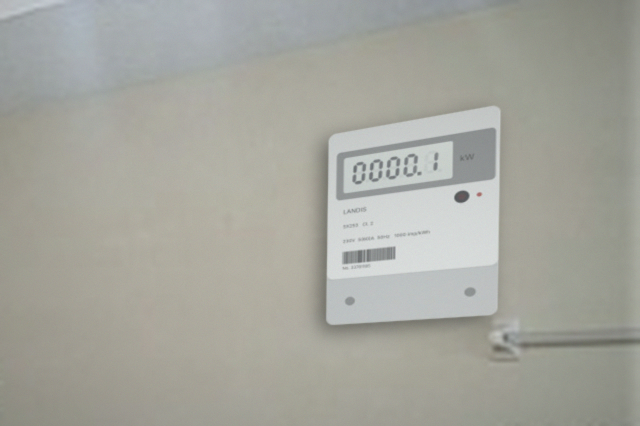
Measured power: 0.1 kW
